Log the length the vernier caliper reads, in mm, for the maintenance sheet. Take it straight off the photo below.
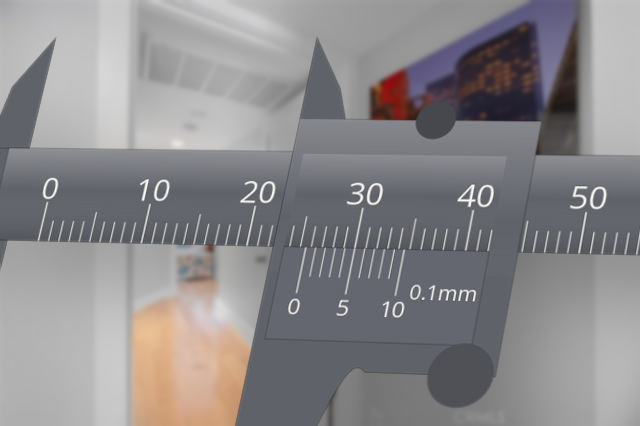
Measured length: 25.5 mm
